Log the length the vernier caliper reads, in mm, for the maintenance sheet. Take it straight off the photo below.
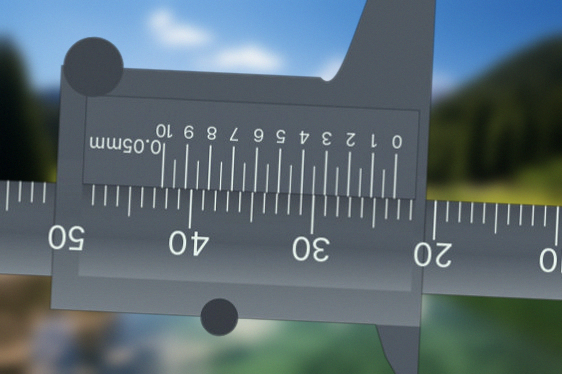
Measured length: 23.4 mm
